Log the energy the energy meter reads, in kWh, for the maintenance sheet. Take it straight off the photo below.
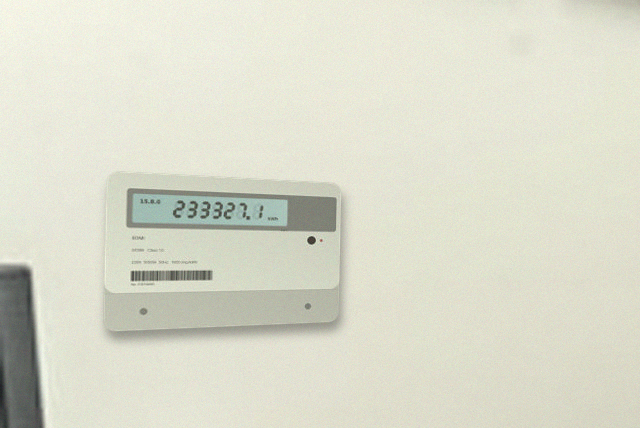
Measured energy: 233327.1 kWh
